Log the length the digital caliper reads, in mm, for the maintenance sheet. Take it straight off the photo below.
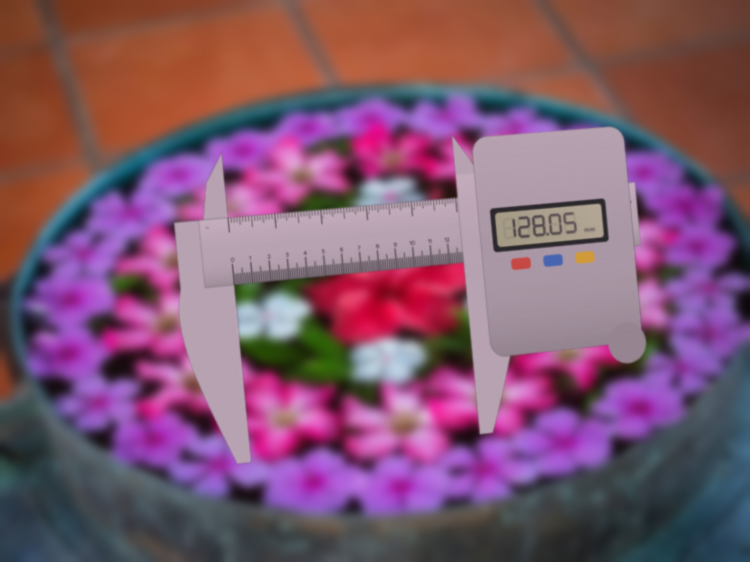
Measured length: 128.05 mm
